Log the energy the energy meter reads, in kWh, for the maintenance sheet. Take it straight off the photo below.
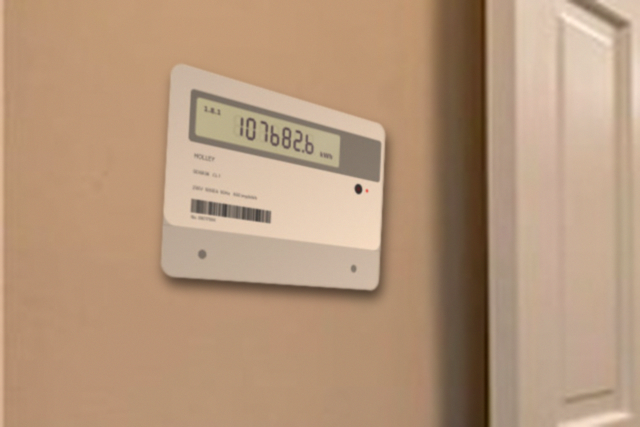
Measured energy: 107682.6 kWh
